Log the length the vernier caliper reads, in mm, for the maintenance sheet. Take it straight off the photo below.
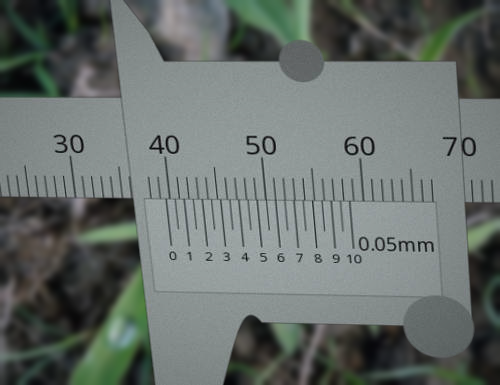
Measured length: 39.6 mm
